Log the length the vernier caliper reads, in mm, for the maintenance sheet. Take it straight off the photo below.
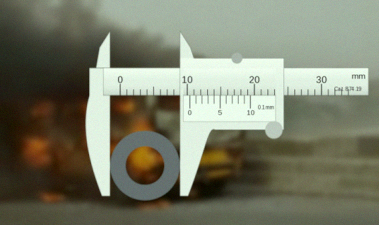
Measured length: 10.4 mm
